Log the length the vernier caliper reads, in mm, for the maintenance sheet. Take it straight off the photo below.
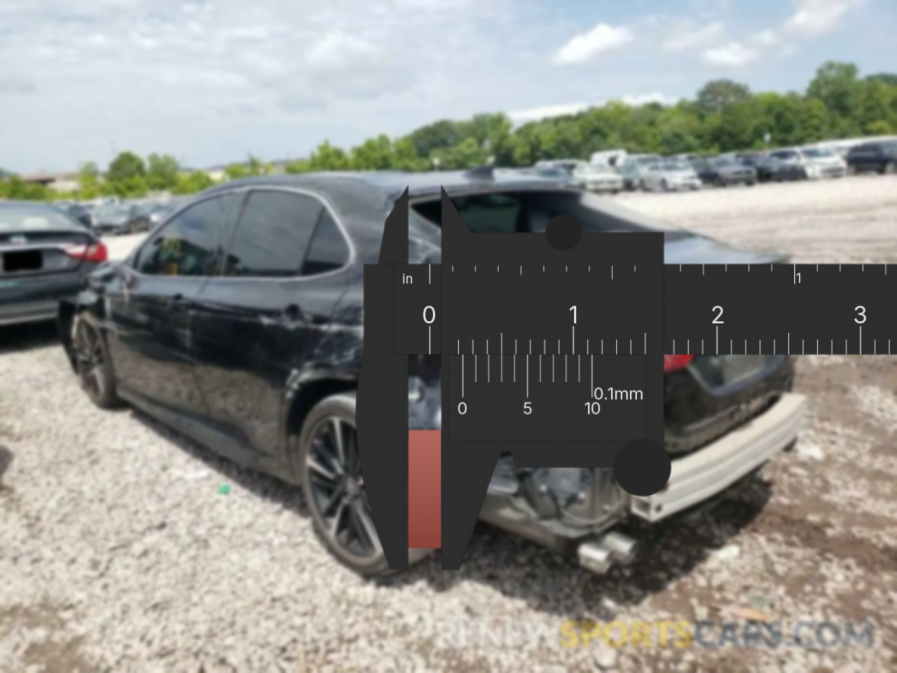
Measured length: 2.3 mm
